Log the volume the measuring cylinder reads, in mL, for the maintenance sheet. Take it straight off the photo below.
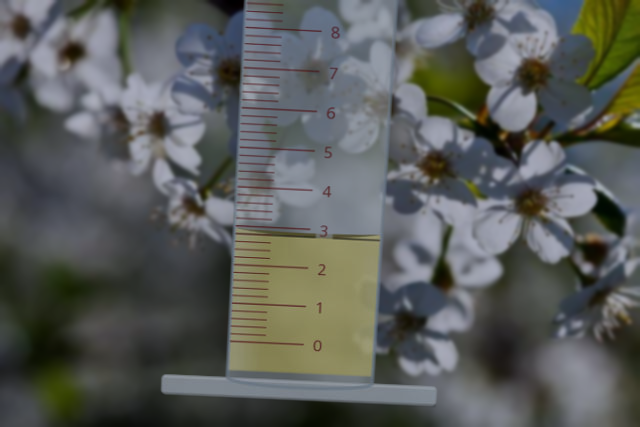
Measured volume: 2.8 mL
